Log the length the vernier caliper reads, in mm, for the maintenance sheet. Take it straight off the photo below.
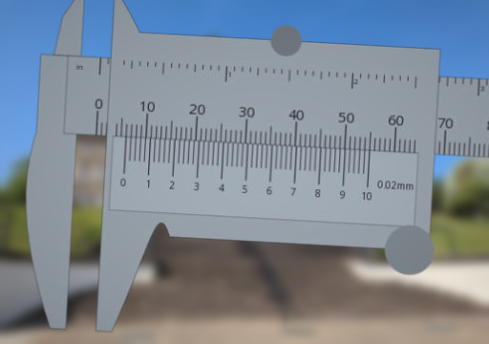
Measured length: 6.0 mm
